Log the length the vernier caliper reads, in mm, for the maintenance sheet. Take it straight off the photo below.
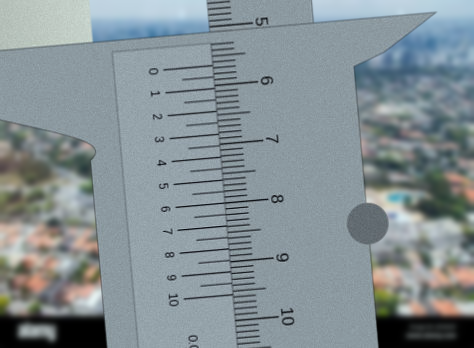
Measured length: 56.6 mm
